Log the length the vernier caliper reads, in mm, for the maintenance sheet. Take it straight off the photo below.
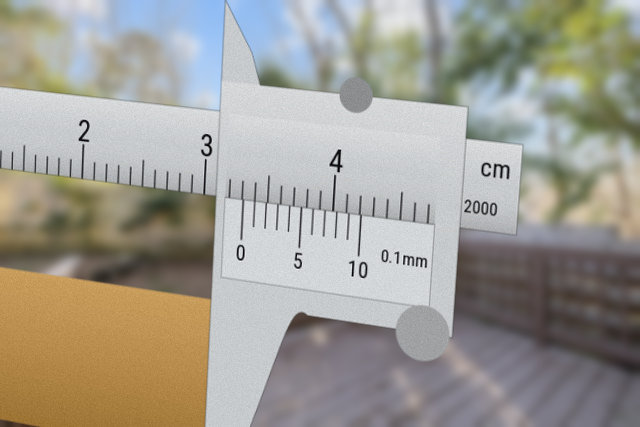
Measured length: 33.1 mm
